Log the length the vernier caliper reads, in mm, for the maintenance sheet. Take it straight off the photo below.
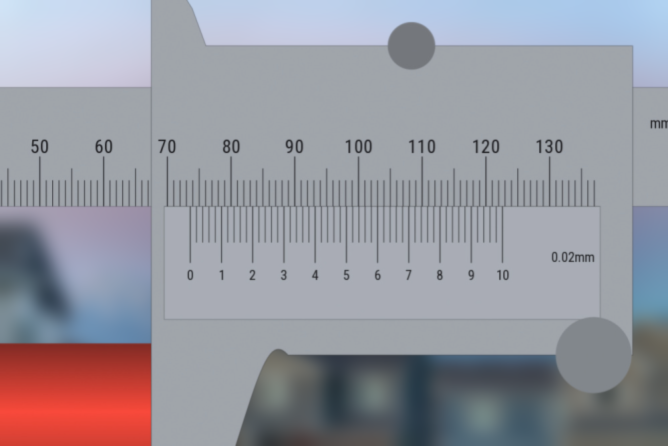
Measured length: 73.6 mm
